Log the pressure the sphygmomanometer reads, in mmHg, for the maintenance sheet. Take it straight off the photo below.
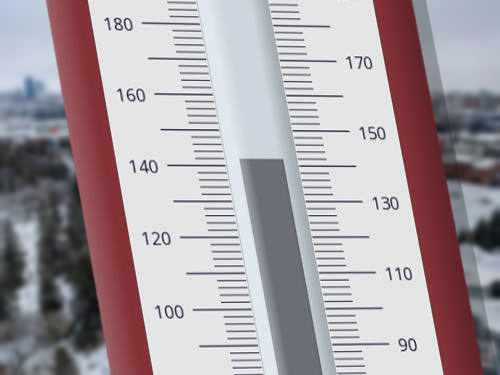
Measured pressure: 142 mmHg
